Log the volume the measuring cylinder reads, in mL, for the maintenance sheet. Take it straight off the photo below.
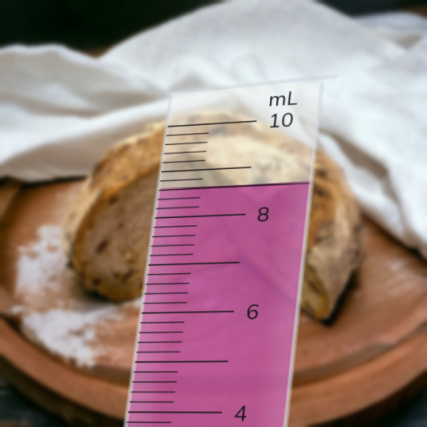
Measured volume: 8.6 mL
